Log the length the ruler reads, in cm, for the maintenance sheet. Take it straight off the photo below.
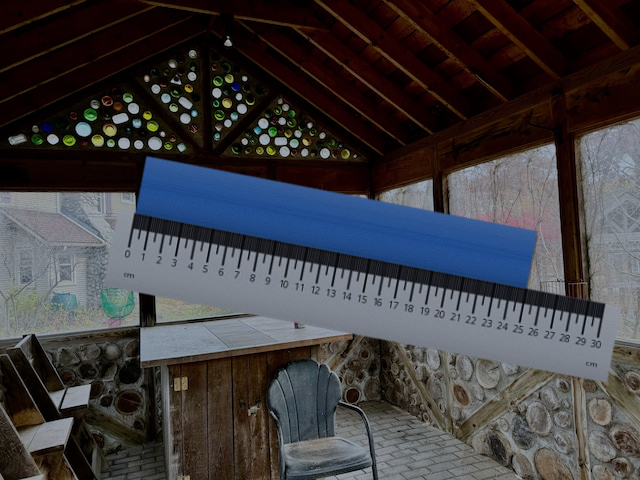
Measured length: 25 cm
